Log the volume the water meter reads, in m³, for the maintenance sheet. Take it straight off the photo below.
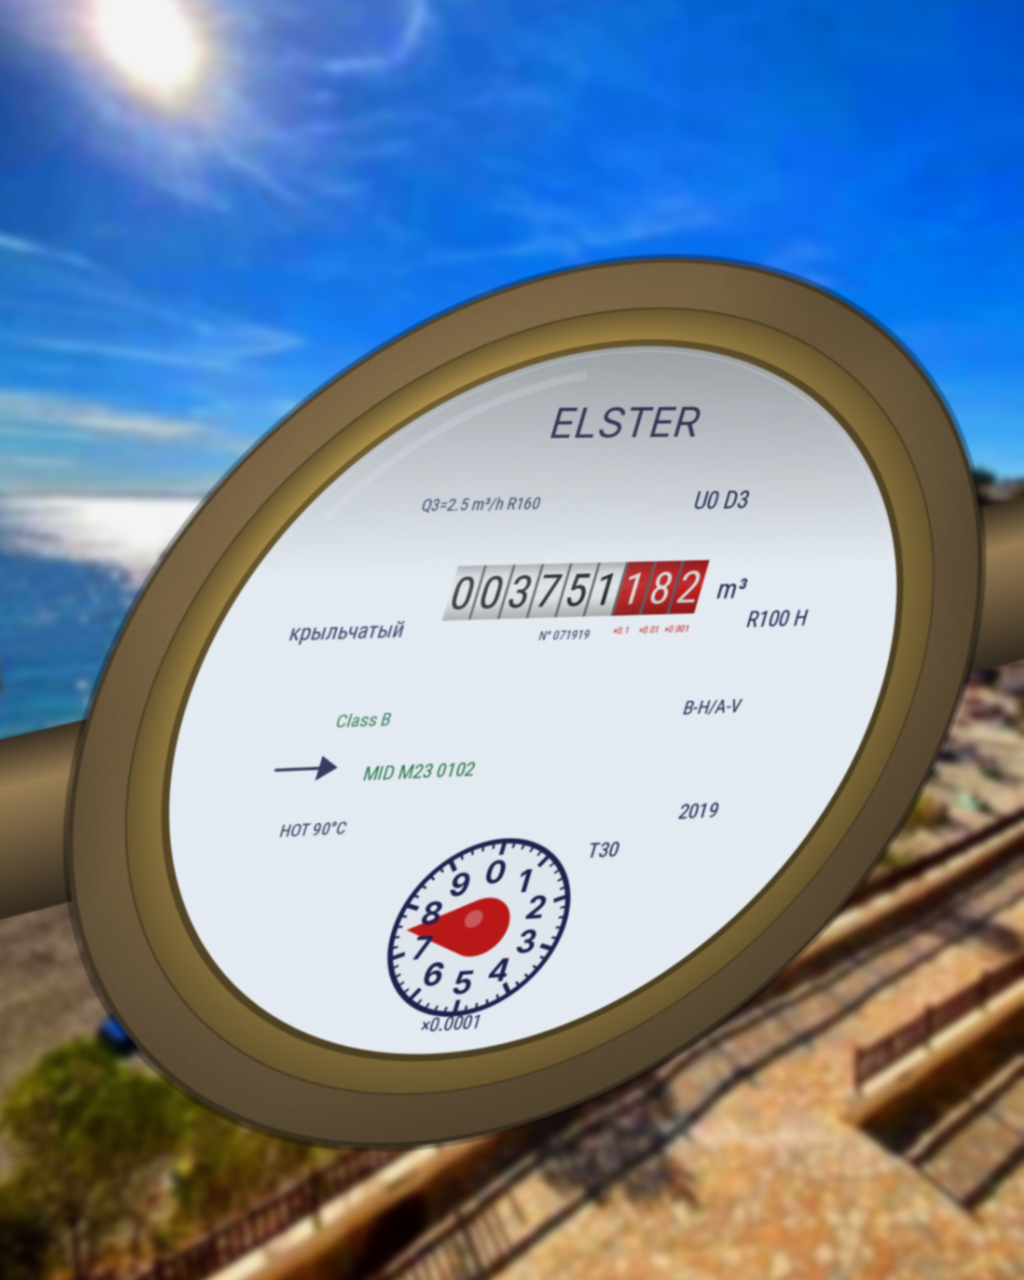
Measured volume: 3751.1827 m³
